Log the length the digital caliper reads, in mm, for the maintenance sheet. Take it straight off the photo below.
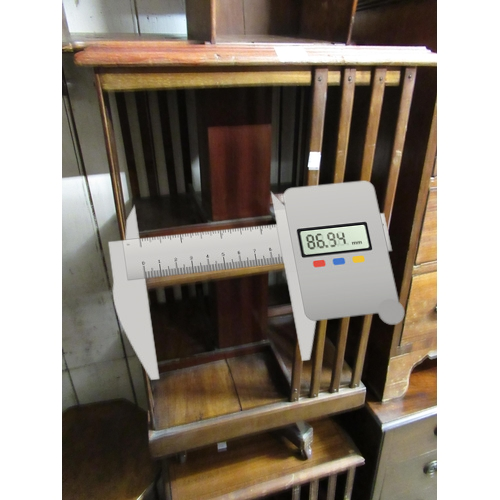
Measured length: 86.94 mm
